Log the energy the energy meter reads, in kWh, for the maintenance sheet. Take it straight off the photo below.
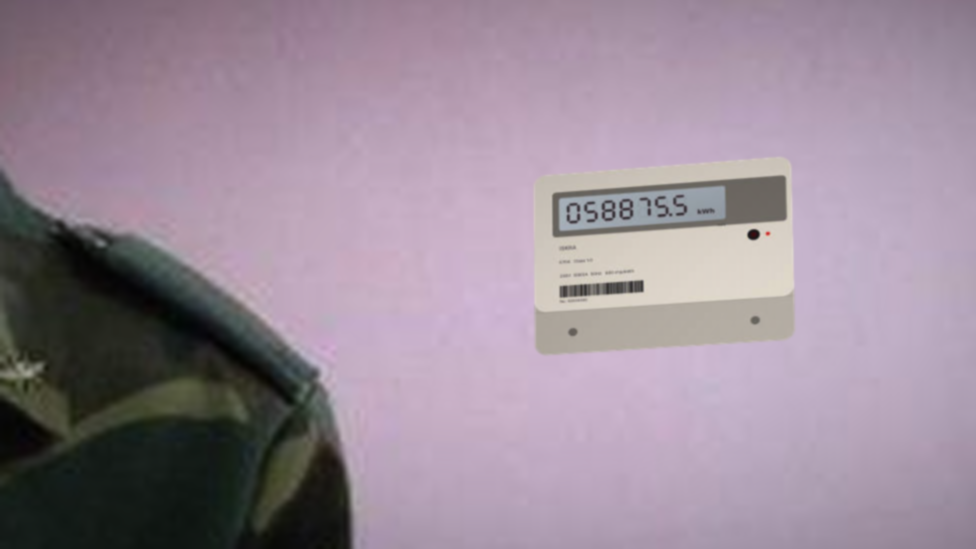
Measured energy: 58875.5 kWh
